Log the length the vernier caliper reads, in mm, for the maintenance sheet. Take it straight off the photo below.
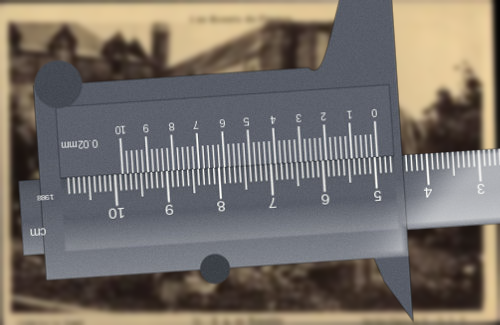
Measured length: 49.5 mm
